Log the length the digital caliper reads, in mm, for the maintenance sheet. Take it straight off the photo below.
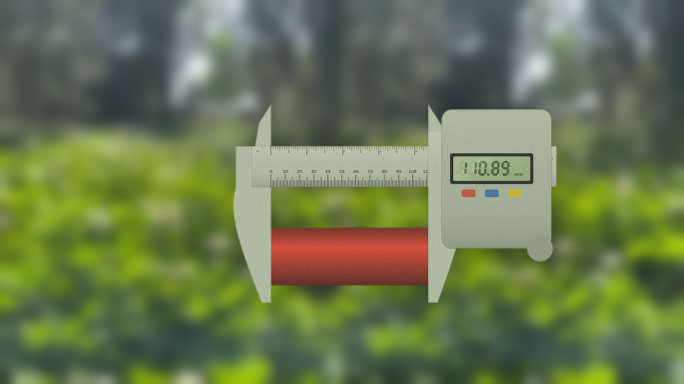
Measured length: 110.89 mm
